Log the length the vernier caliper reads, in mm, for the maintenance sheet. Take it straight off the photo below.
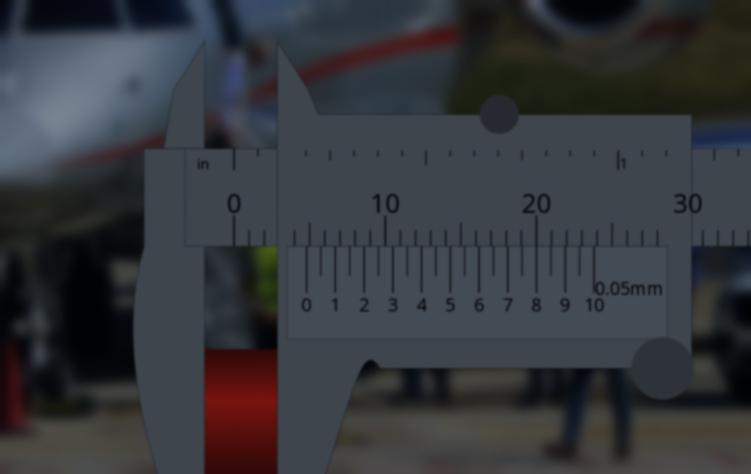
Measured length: 4.8 mm
